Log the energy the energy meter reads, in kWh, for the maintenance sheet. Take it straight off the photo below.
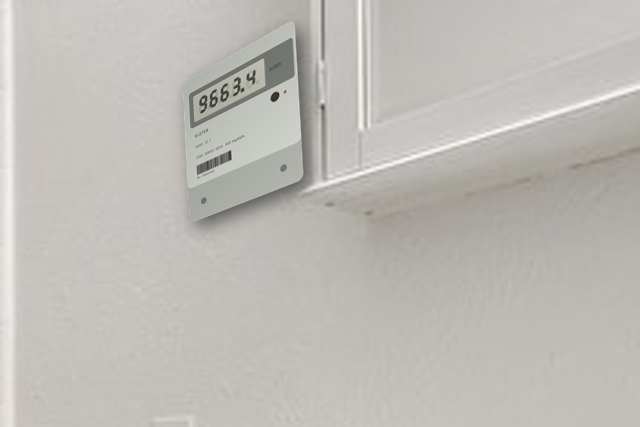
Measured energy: 9663.4 kWh
